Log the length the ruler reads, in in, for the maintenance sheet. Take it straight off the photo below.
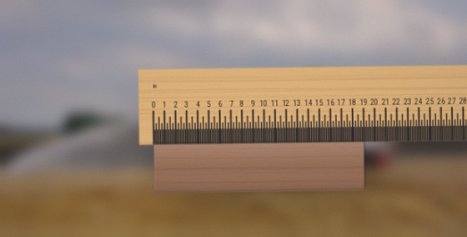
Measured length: 19 in
